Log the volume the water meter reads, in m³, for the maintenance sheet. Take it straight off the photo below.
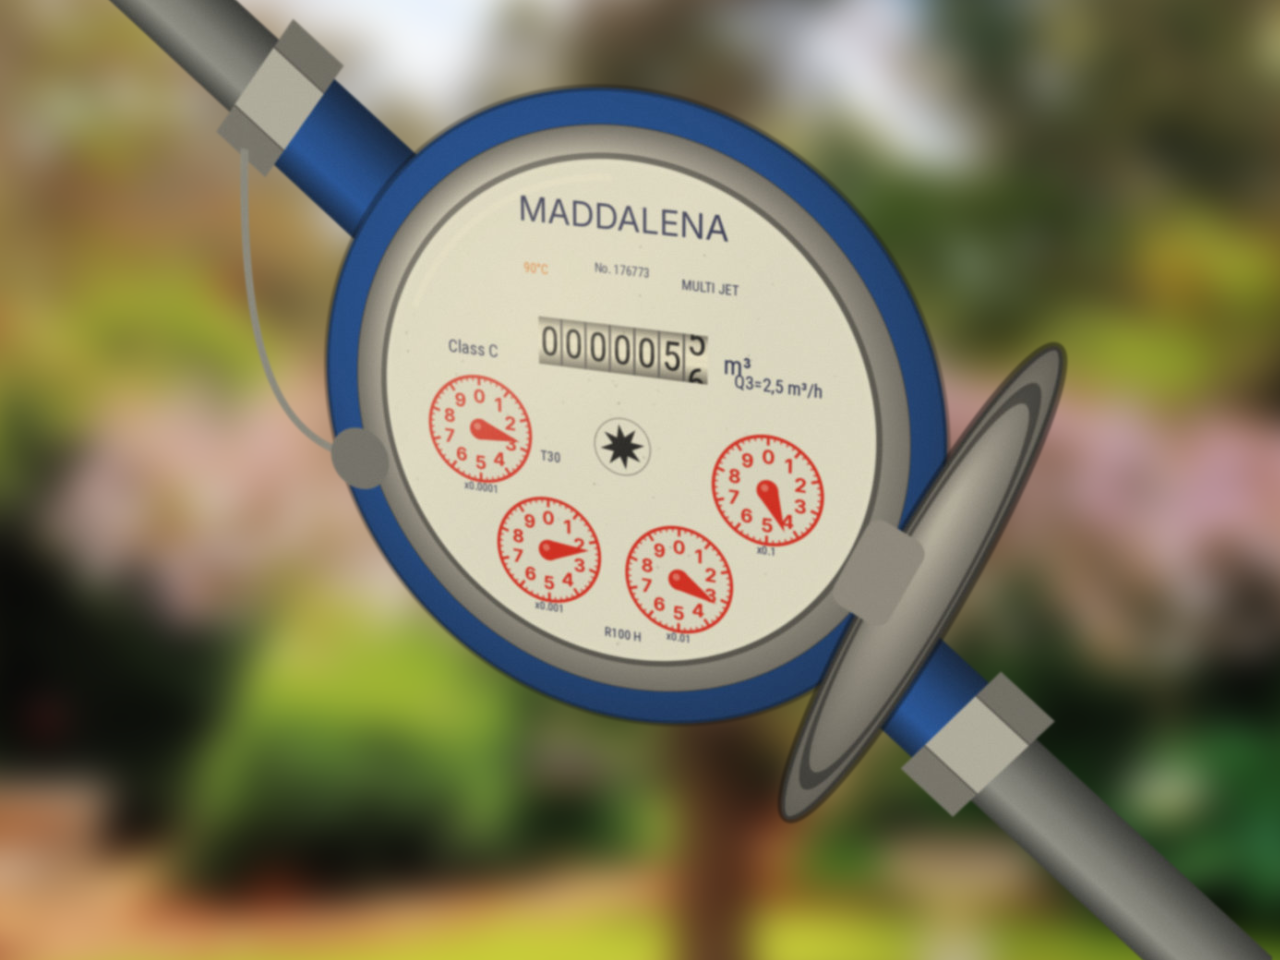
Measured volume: 55.4322 m³
